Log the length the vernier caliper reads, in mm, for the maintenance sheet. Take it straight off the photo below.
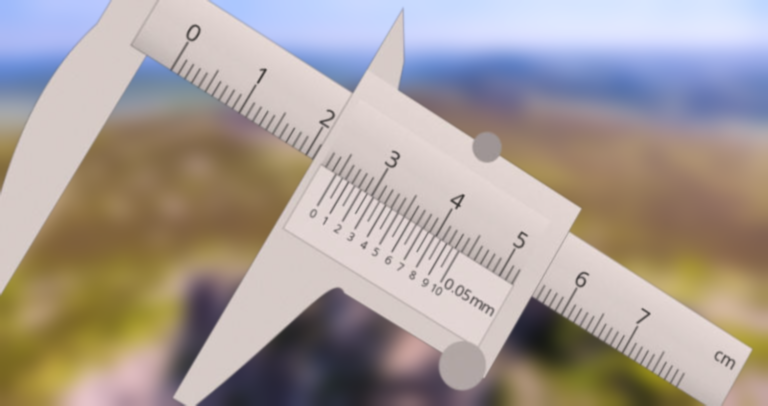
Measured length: 24.6 mm
